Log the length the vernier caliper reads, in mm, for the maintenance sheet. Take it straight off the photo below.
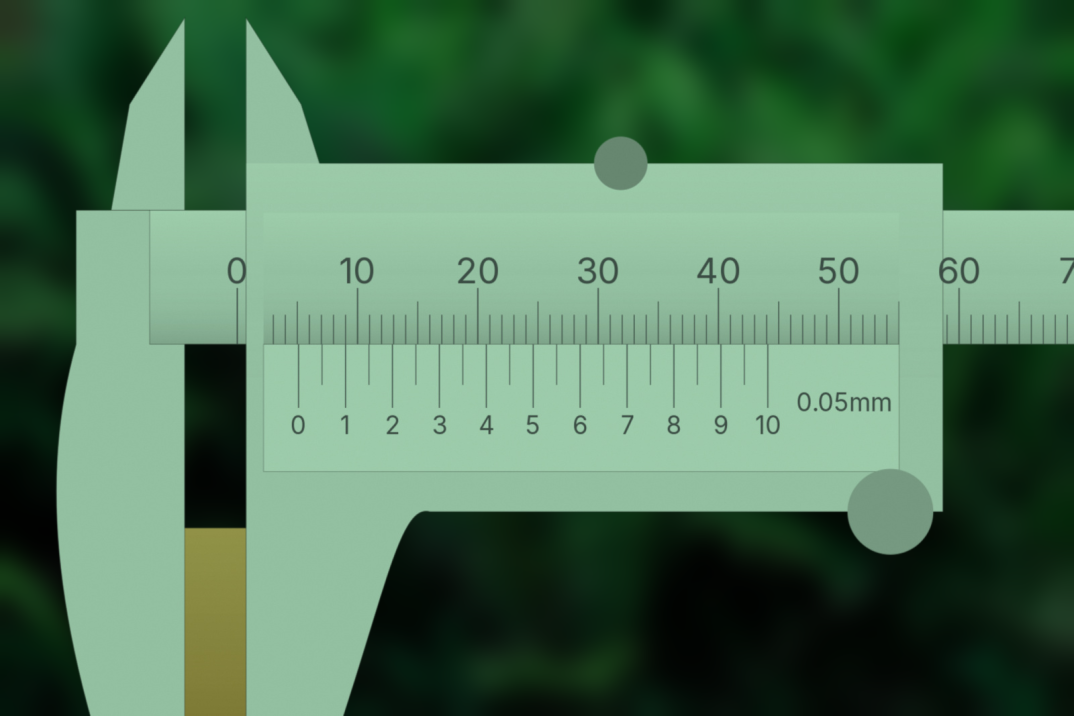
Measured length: 5.1 mm
